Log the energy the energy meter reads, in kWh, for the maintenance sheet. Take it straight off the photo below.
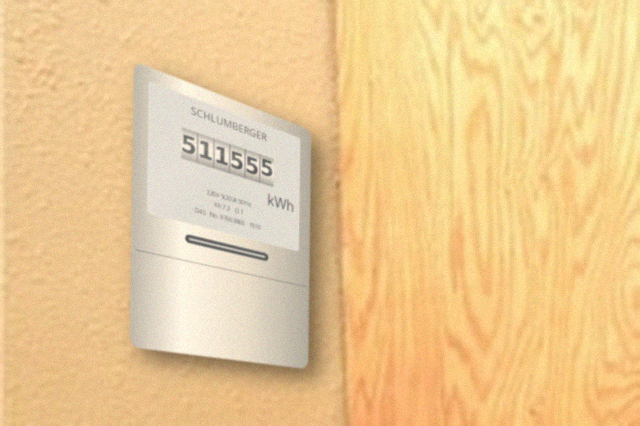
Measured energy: 511555 kWh
